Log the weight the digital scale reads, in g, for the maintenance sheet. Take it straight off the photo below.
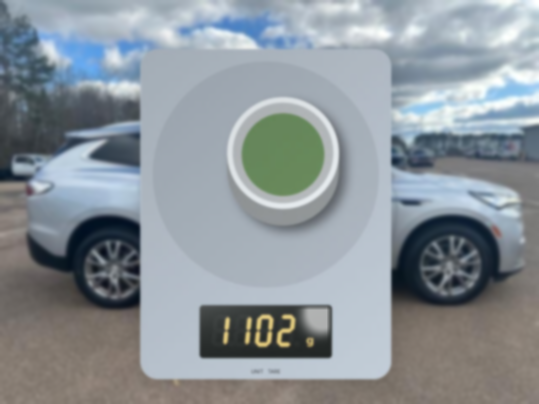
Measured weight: 1102 g
